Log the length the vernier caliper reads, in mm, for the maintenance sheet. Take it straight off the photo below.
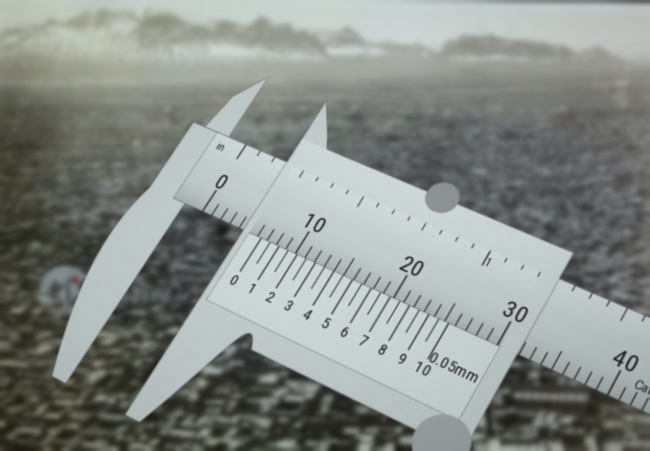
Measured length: 6.4 mm
